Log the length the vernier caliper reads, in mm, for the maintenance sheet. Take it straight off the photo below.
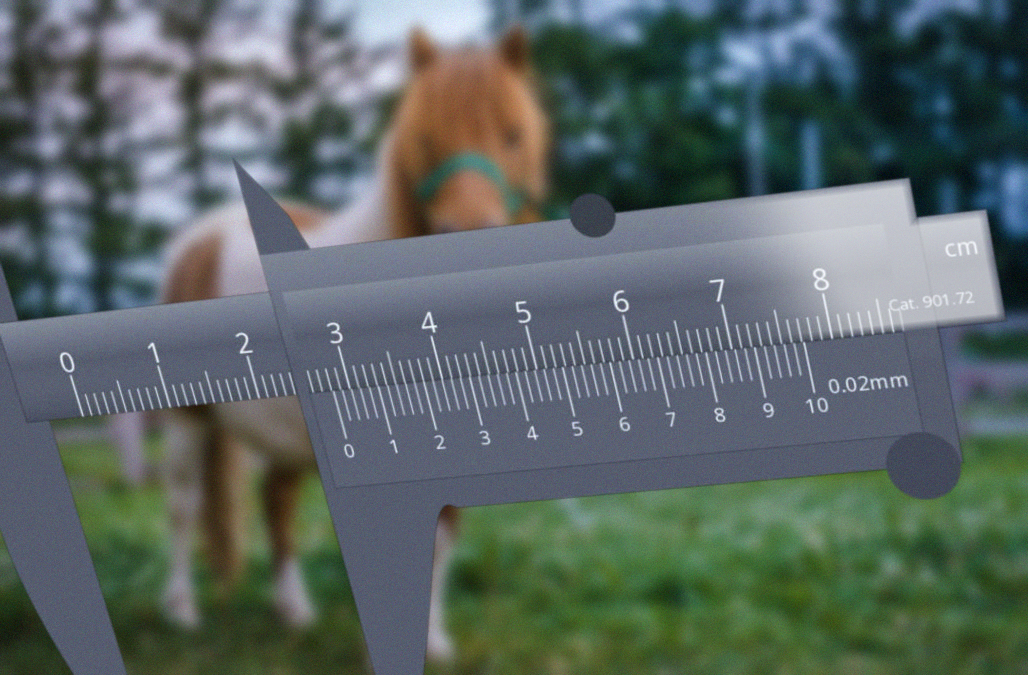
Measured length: 28.2 mm
